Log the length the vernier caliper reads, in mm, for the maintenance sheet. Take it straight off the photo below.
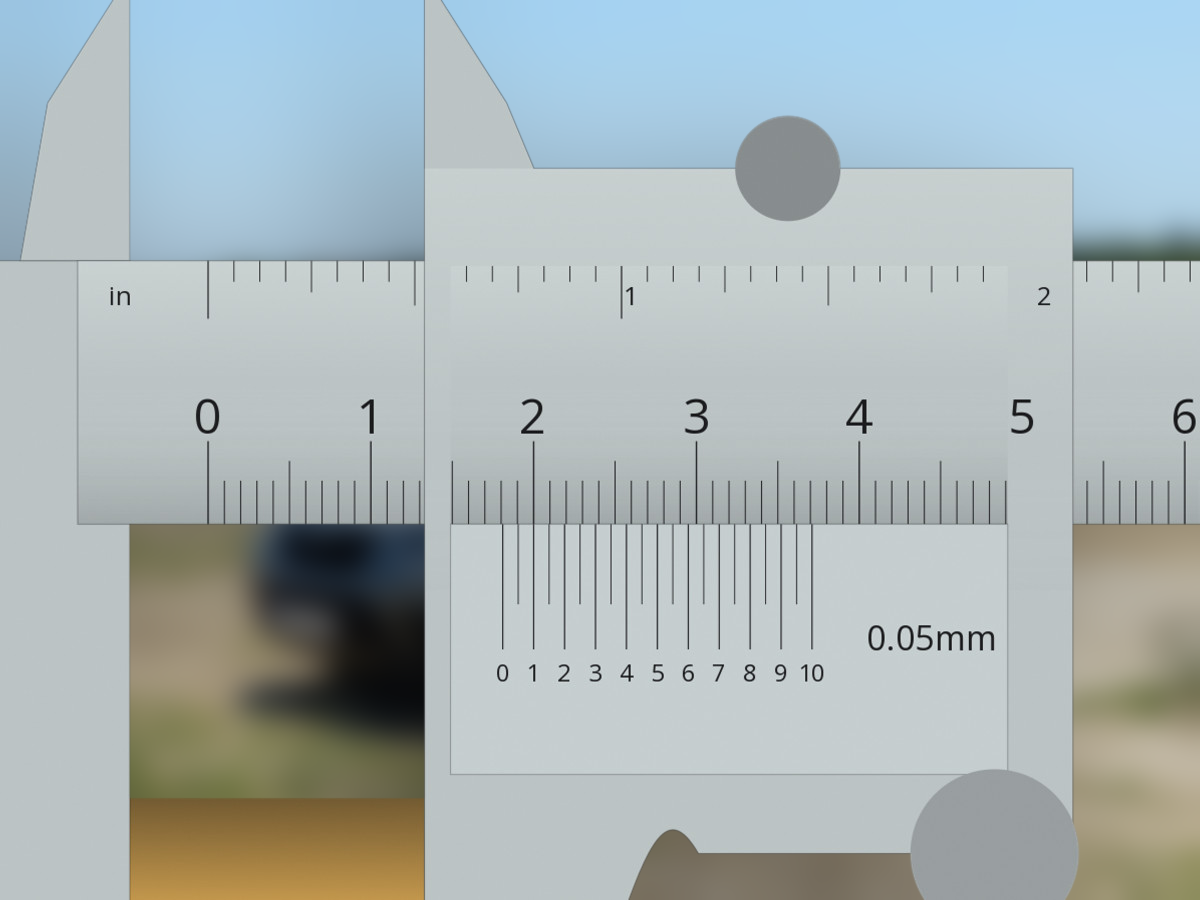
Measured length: 18.1 mm
